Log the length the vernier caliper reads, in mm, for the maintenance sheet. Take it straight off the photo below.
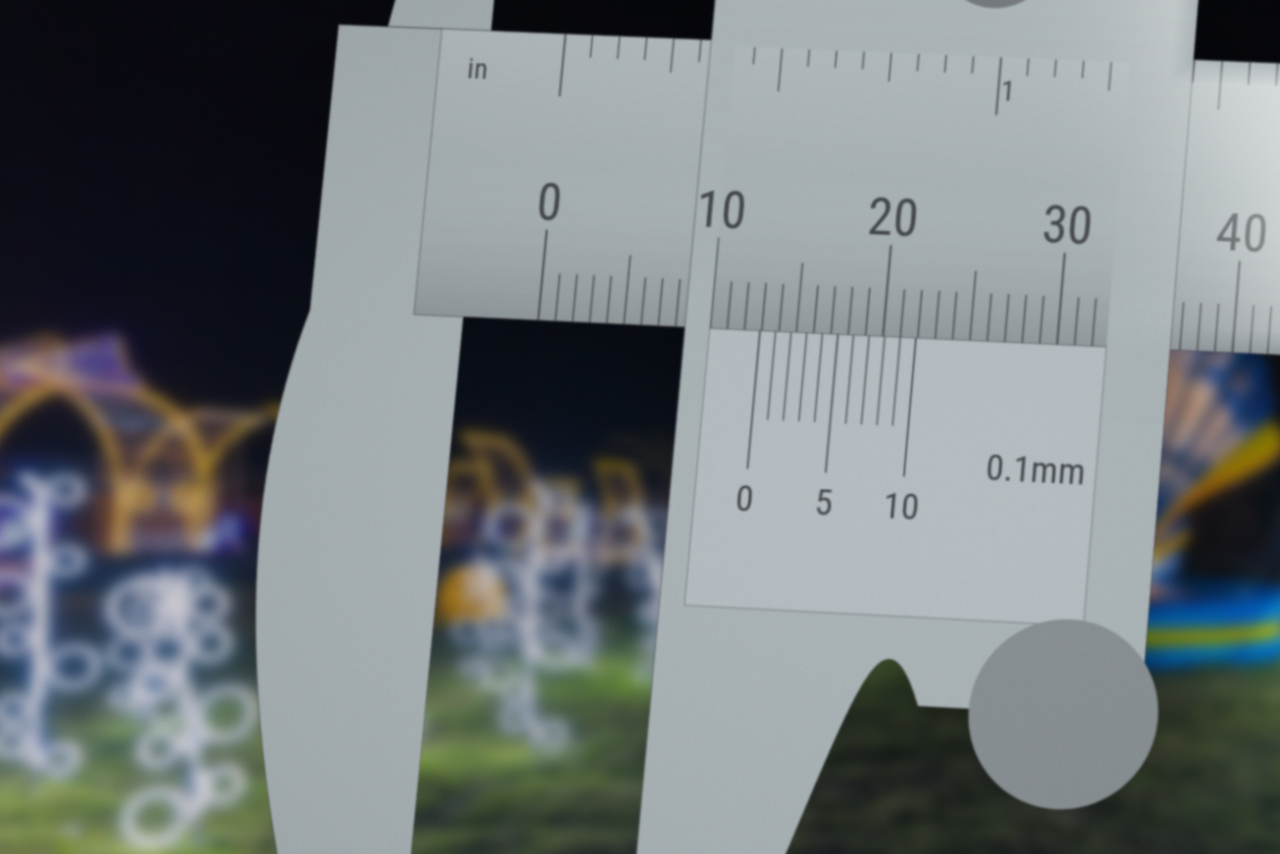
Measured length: 12.9 mm
